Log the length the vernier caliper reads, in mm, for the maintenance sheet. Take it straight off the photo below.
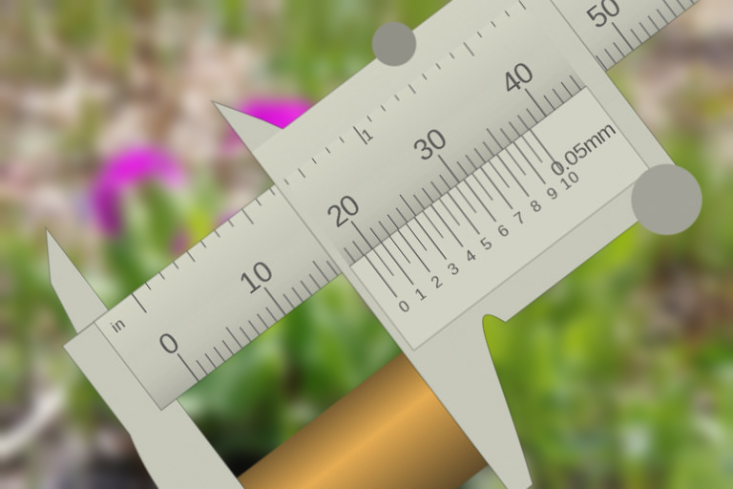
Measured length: 19.1 mm
